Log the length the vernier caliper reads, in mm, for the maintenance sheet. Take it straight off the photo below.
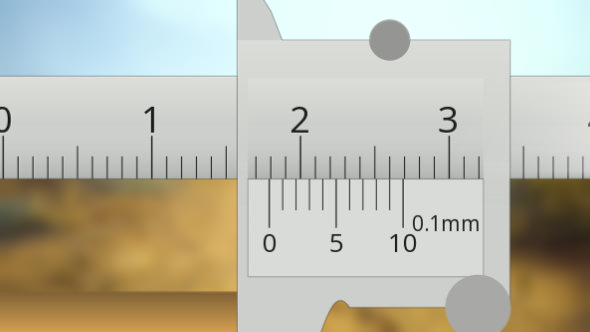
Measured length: 17.9 mm
